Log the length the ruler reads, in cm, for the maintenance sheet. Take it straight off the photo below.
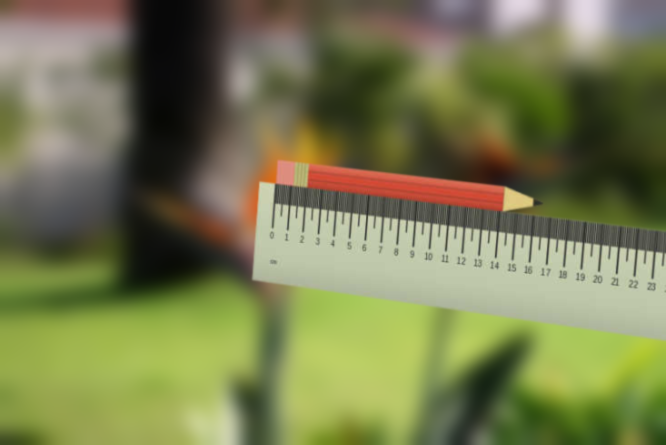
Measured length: 16.5 cm
